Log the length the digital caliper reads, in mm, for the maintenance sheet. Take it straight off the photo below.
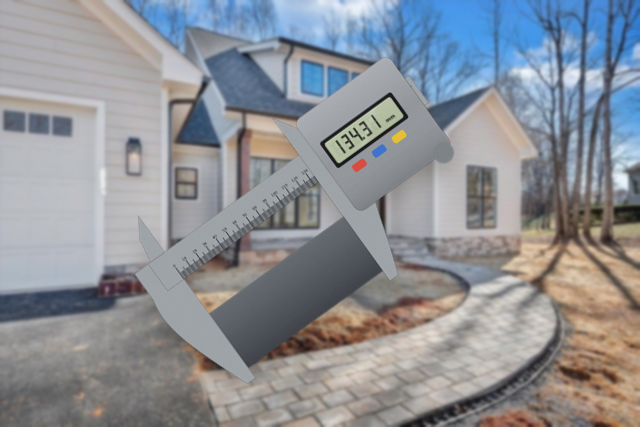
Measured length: 134.31 mm
